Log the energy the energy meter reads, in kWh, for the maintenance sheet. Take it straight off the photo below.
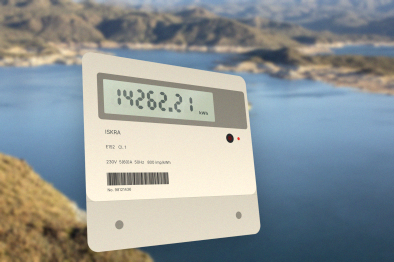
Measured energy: 14262.21 kWh
